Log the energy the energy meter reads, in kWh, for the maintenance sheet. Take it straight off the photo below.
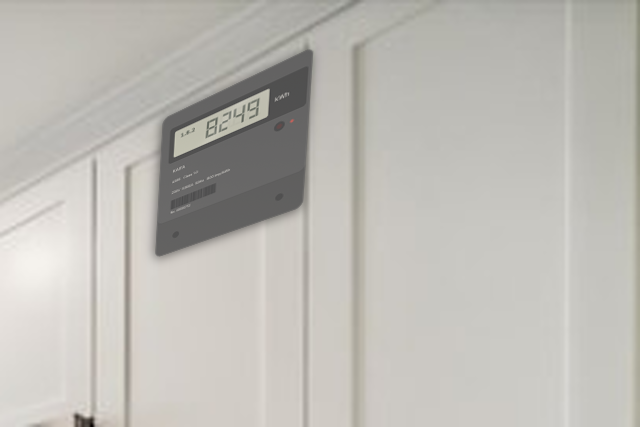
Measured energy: 8249 kWh
